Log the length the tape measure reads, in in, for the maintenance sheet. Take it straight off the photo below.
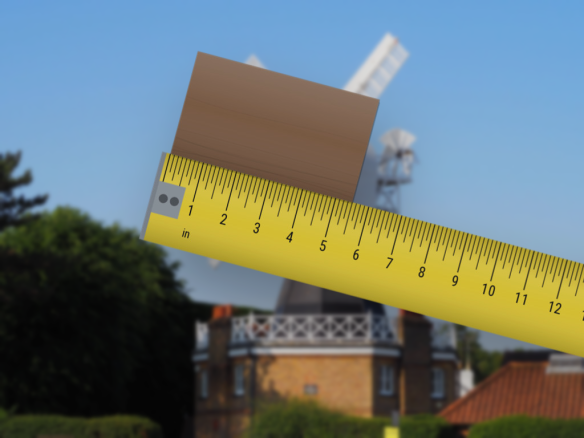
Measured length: 5.5 in
